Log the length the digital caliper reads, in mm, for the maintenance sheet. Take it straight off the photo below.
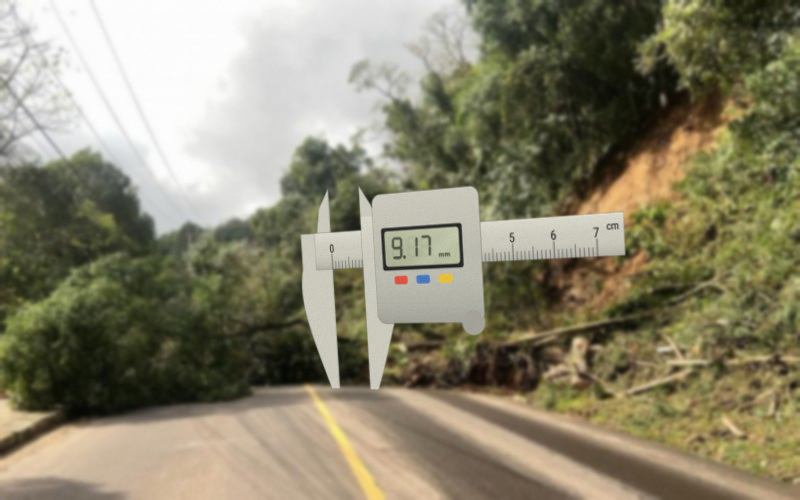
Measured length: 9.17 mm
